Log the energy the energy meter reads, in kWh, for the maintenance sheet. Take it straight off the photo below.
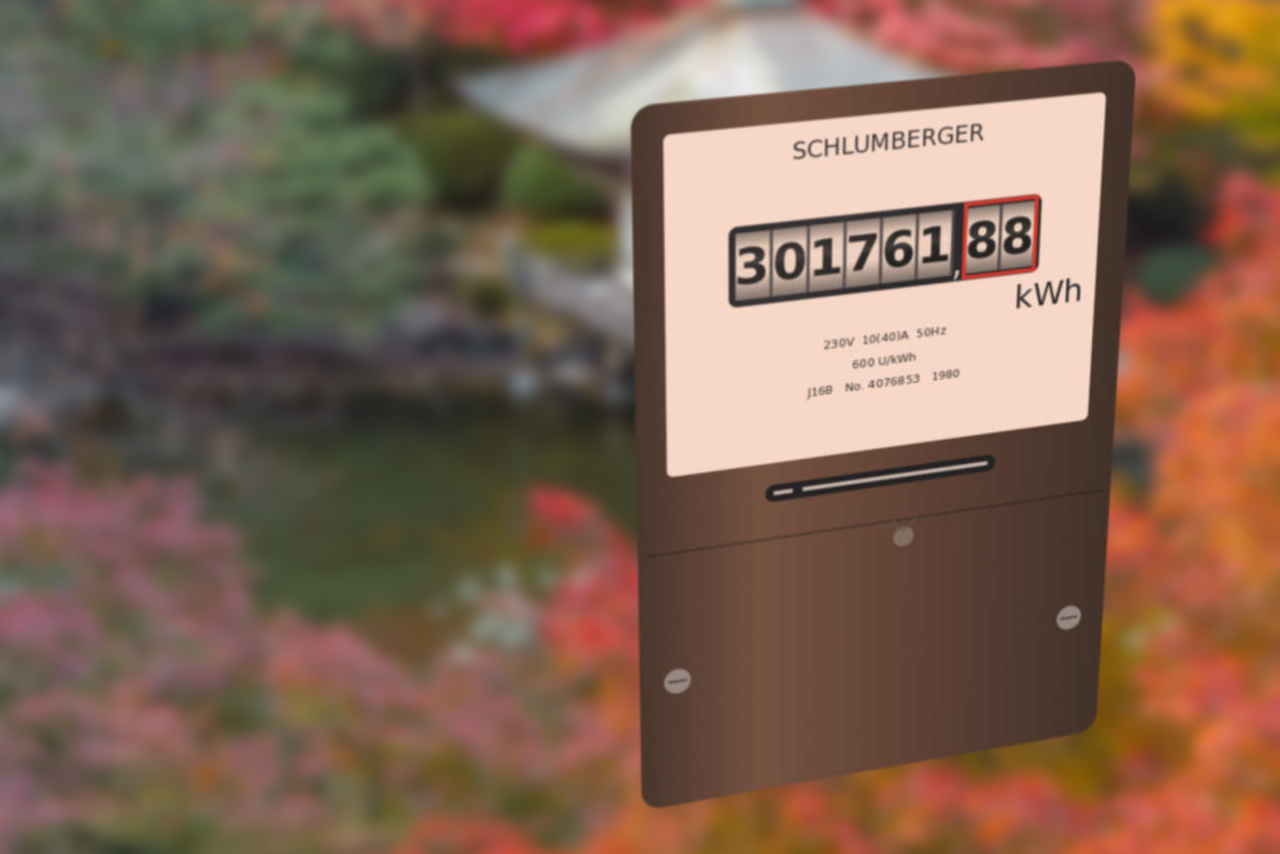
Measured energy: 301761.88 kWh
